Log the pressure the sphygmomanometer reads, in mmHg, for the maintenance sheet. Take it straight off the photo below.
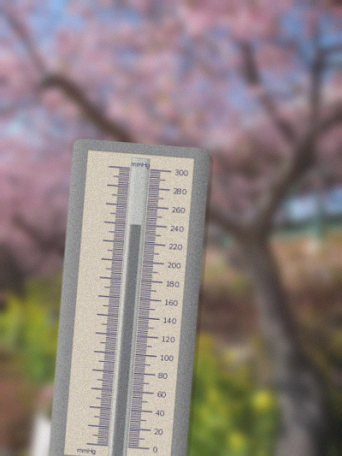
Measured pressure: 240 mmHg
